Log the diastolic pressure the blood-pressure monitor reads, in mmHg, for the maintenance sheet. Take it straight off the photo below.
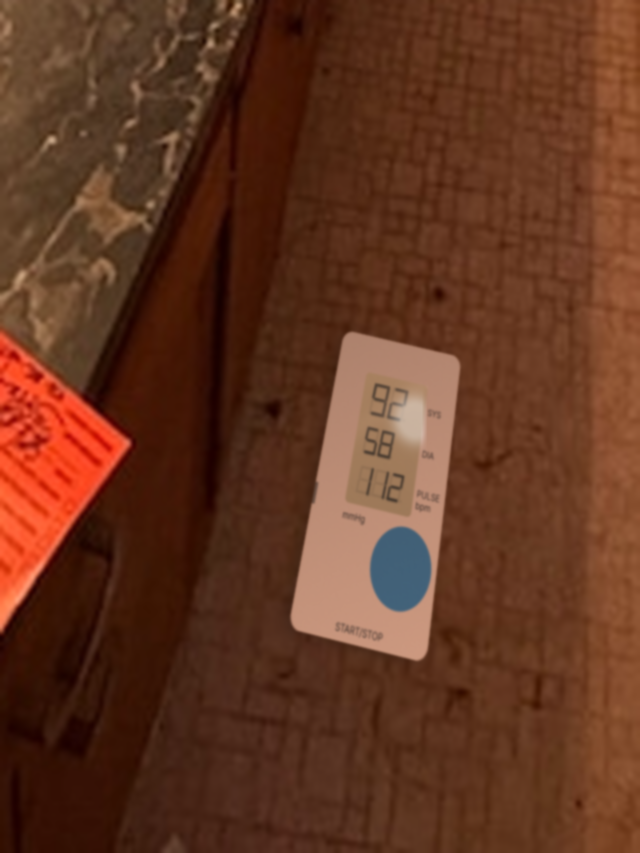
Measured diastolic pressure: 58 mmHg
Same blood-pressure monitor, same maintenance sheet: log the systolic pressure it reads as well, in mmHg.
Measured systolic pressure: 92 mmHg
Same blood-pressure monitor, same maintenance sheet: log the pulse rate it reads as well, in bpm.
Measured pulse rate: 112 bpm
